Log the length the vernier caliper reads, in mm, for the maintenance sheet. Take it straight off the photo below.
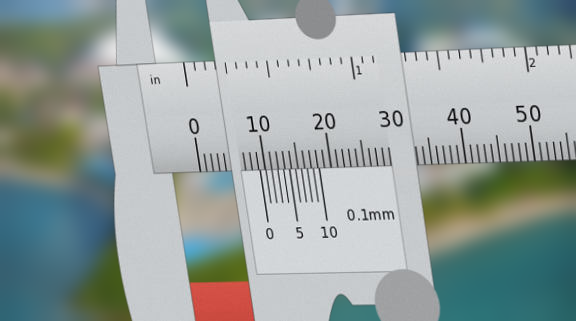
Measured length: 9.2 mm
